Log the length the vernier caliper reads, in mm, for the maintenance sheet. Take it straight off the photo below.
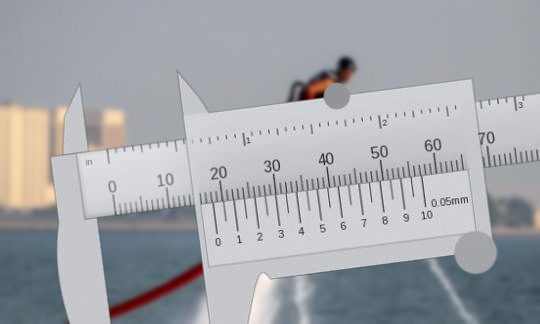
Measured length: 18.2 mm
